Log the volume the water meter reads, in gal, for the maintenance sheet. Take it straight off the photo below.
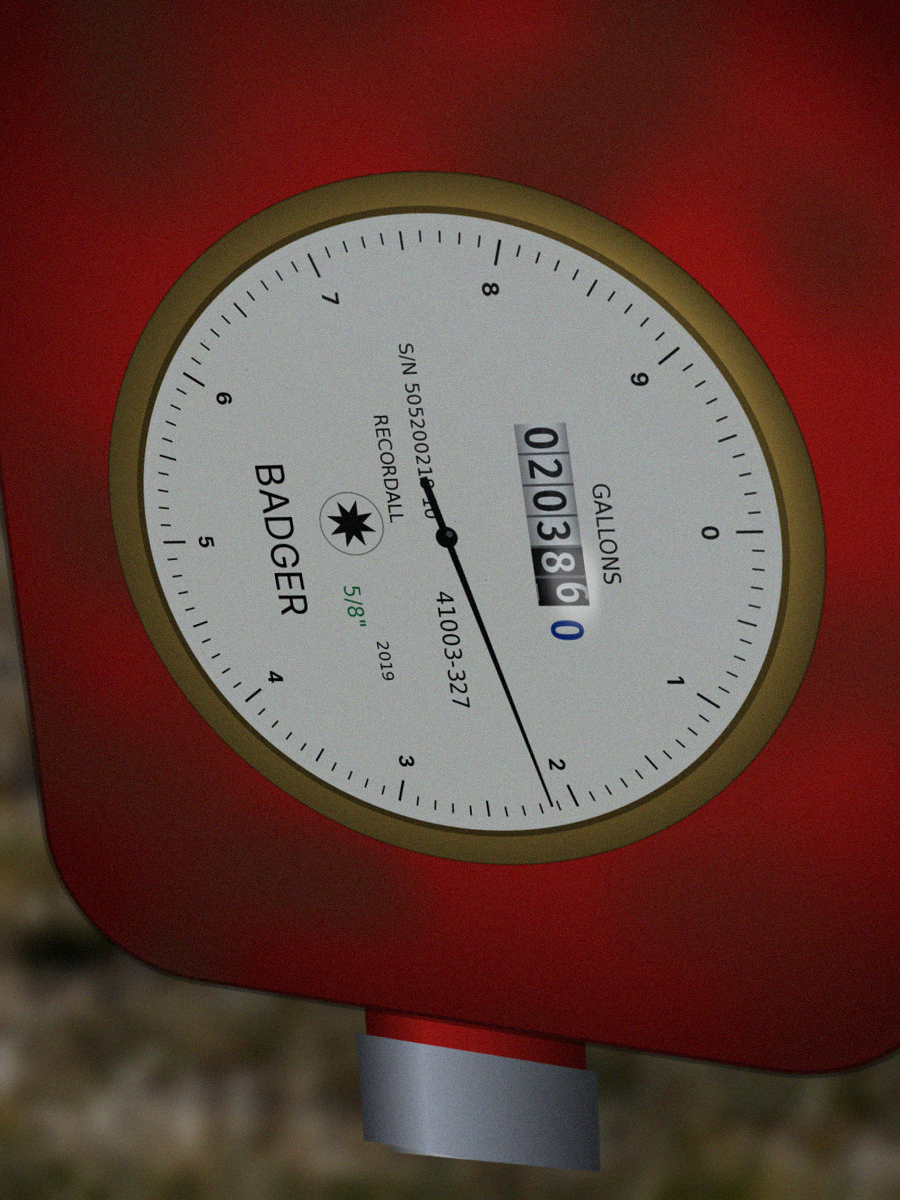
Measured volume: 203862.1 gal
